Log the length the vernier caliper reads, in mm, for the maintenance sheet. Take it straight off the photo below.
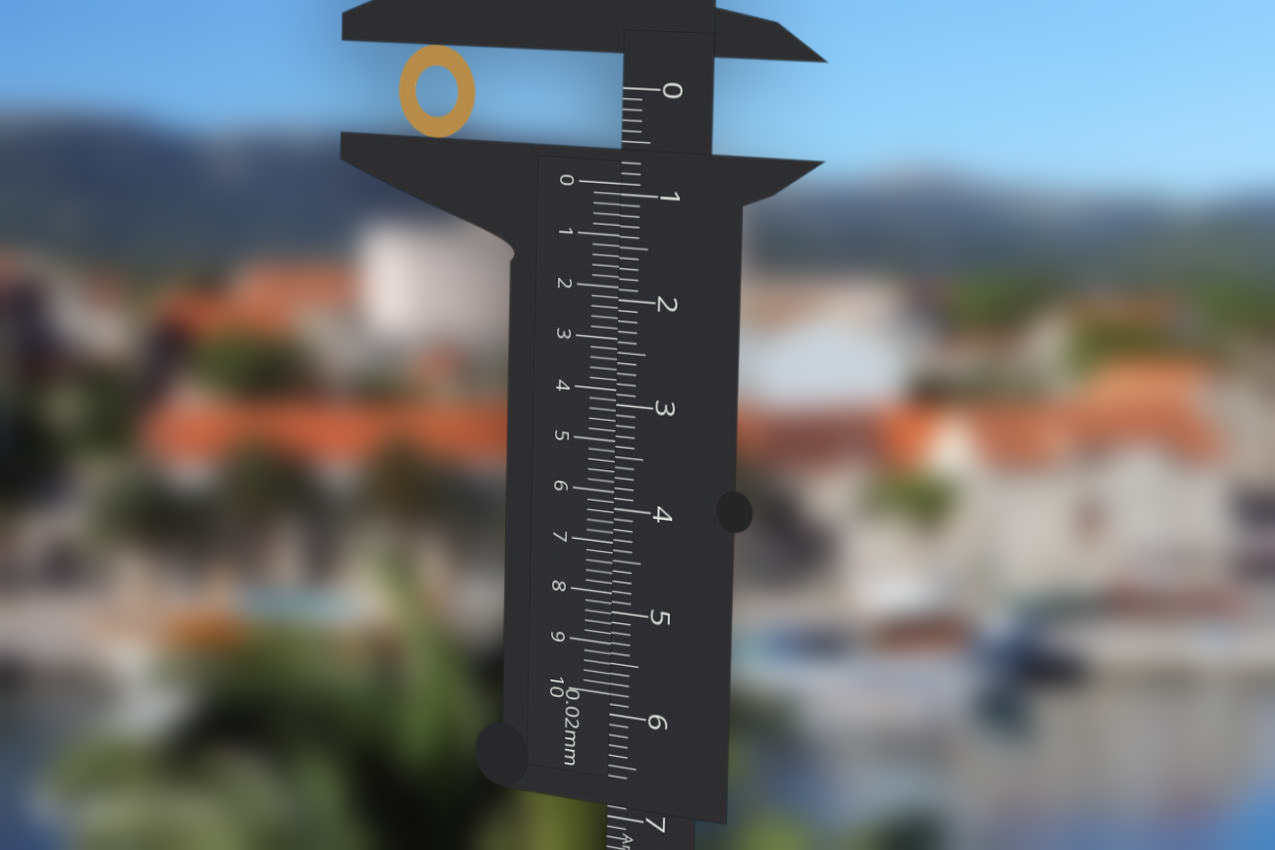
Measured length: 9.0 mm
